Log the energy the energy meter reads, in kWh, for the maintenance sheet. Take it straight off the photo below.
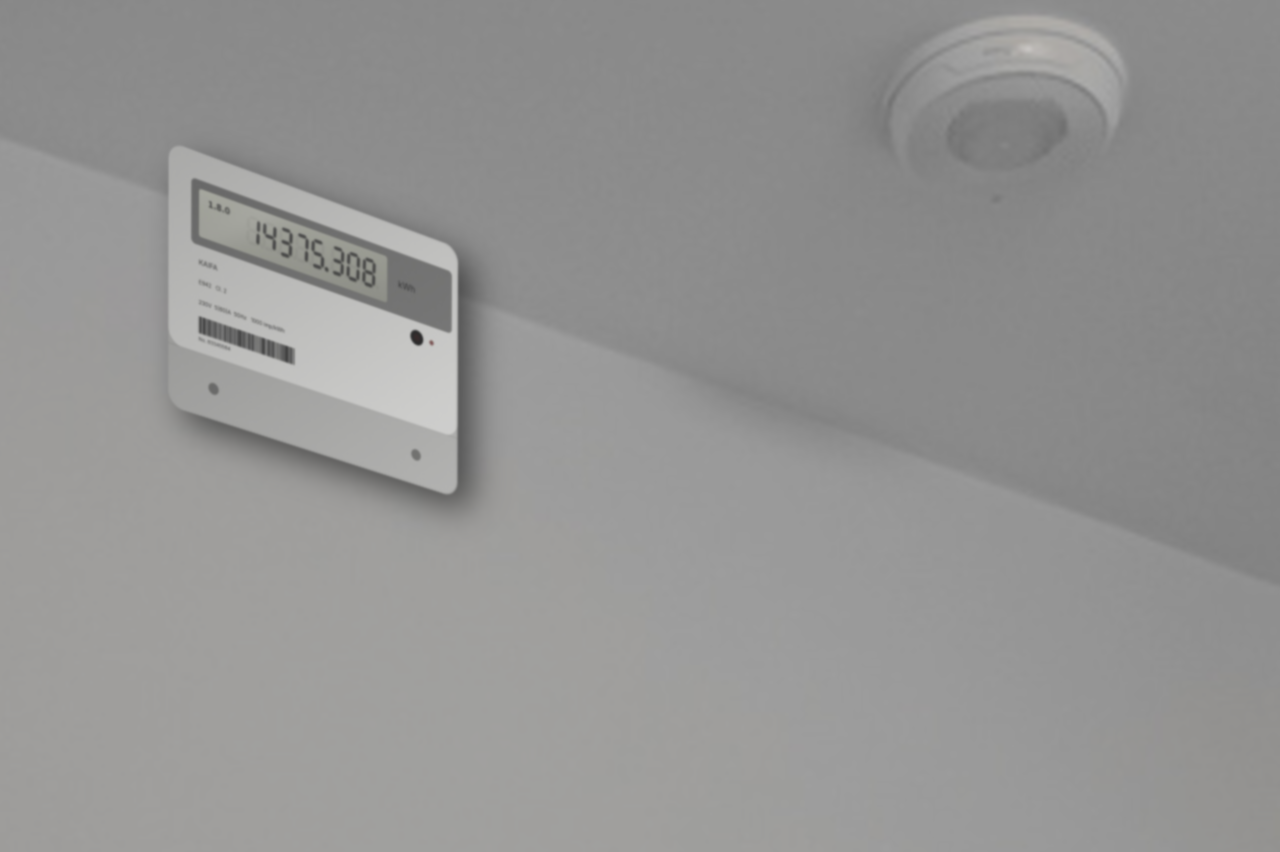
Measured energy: 14375.308 kWh
